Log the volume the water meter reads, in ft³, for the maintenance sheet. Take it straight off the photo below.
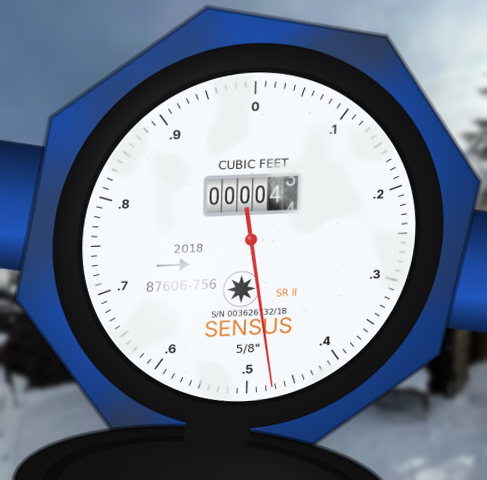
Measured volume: 43.47 ft³
